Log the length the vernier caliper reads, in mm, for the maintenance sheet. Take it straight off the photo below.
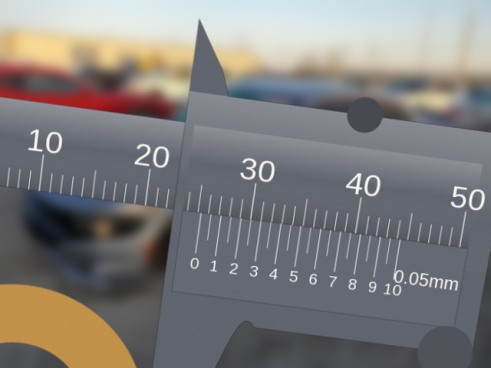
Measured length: 25.3 mm
